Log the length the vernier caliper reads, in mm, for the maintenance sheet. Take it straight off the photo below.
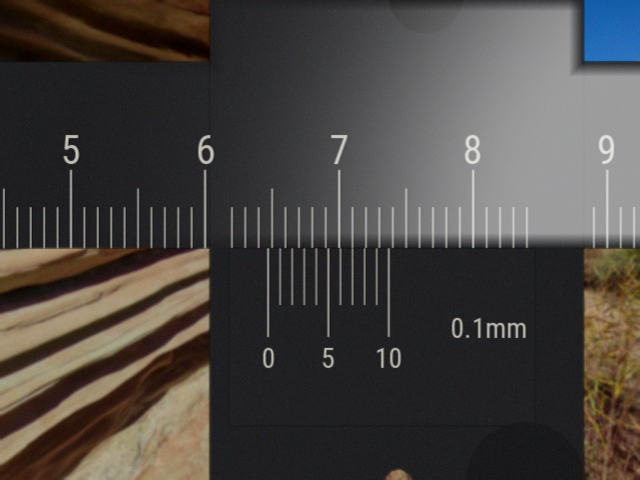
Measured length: 64.7 mm
